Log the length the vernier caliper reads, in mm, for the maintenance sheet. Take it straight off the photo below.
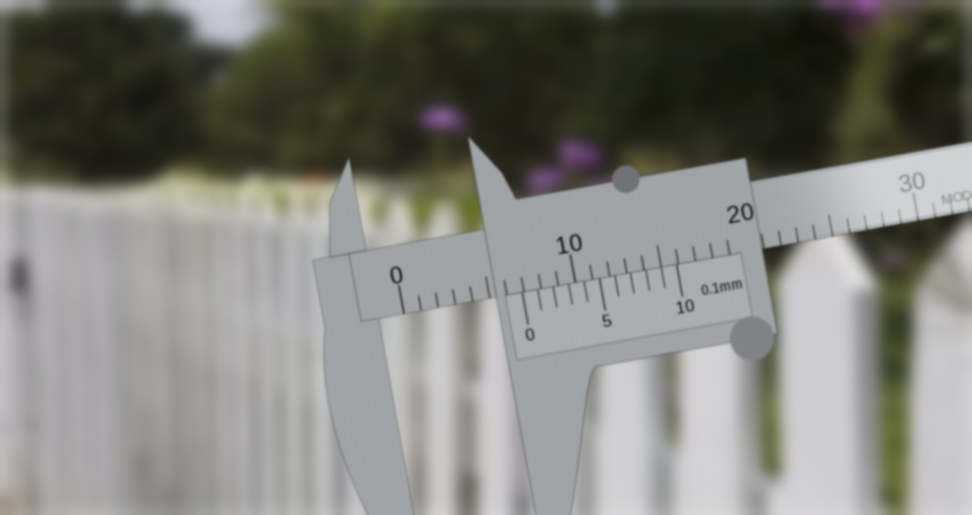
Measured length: 6.9 mm
